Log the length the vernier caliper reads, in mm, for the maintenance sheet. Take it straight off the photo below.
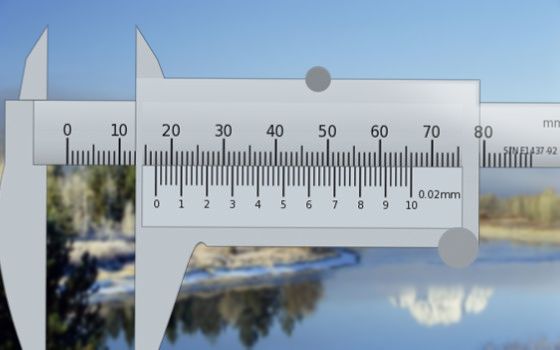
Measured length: 17.0 mm
